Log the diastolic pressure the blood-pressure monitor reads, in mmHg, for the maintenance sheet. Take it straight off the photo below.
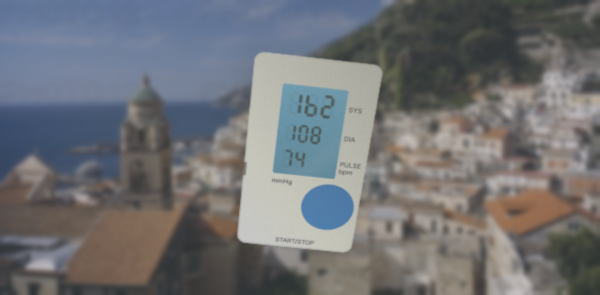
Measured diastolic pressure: 108 mmHg
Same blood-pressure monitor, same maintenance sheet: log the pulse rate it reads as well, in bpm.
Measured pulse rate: 74 bpm
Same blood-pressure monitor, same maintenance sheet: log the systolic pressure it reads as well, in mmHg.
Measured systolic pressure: 162 mmHg
